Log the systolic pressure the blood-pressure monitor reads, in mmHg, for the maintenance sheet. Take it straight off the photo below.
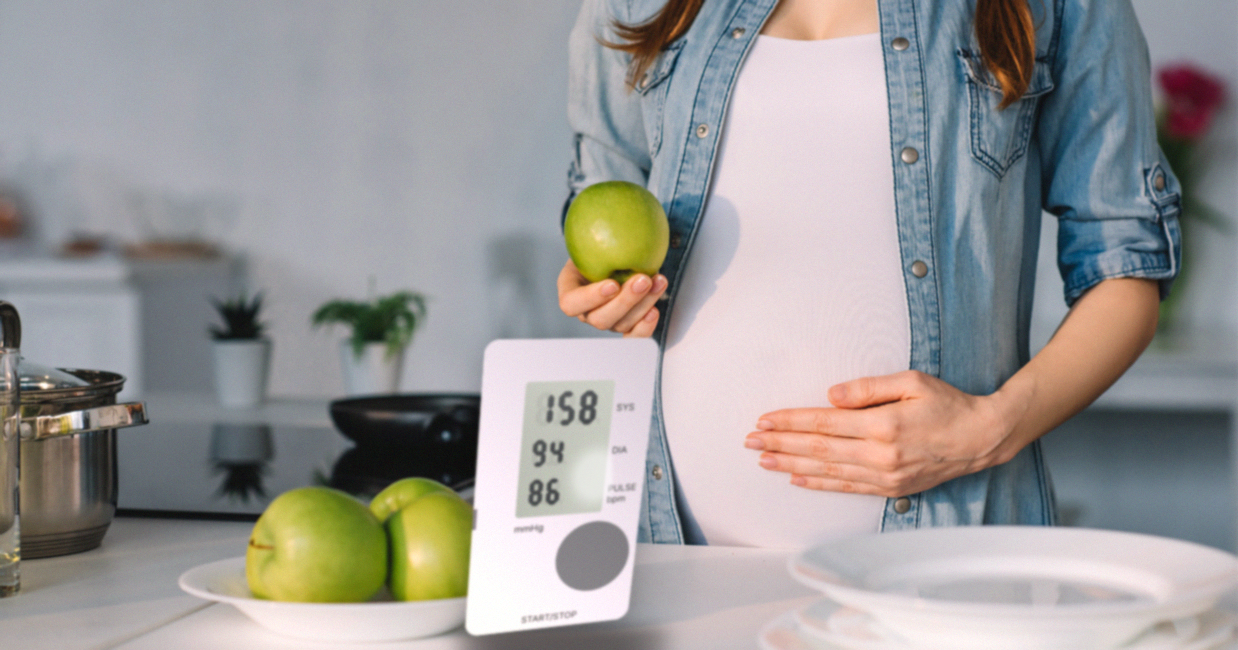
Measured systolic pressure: 158 mmHg
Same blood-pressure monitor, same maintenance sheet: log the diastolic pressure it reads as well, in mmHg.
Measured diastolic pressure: 94 mmHg
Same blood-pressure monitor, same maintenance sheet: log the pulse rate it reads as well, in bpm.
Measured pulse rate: 86 bpm
